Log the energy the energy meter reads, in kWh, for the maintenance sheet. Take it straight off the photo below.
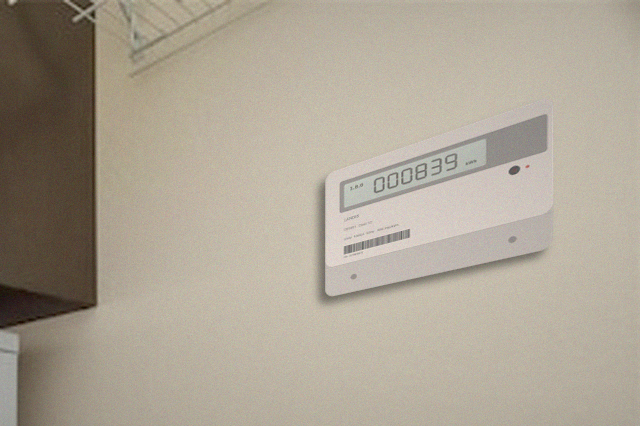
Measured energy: 839 kWh
